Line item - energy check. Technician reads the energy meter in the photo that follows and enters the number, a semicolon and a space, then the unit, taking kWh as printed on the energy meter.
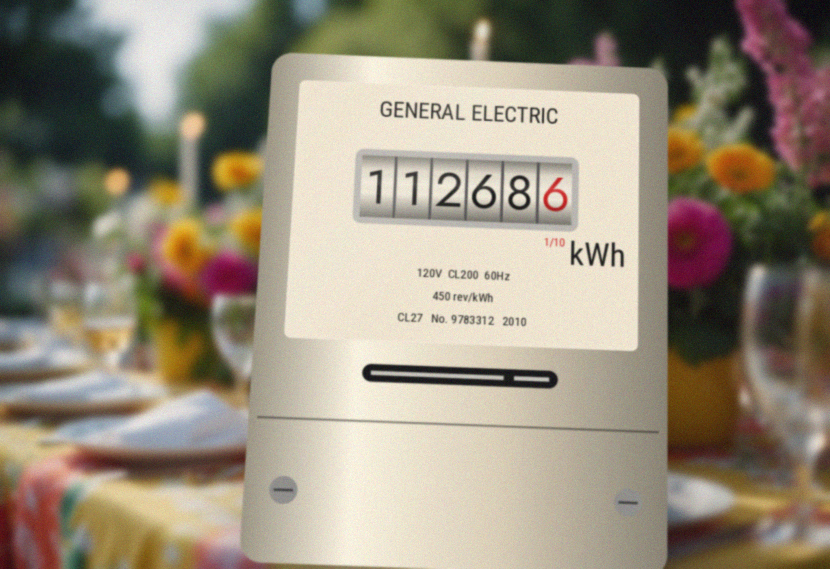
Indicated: 11268.6; kWh
